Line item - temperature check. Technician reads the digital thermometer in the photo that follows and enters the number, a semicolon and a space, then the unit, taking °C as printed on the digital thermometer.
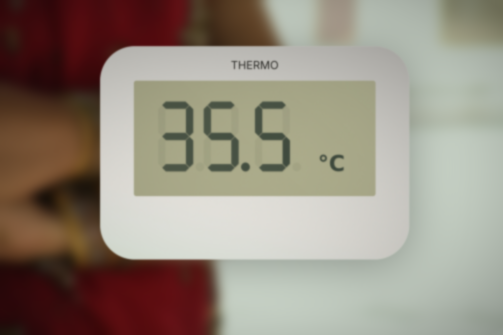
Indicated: 35.5; °C
